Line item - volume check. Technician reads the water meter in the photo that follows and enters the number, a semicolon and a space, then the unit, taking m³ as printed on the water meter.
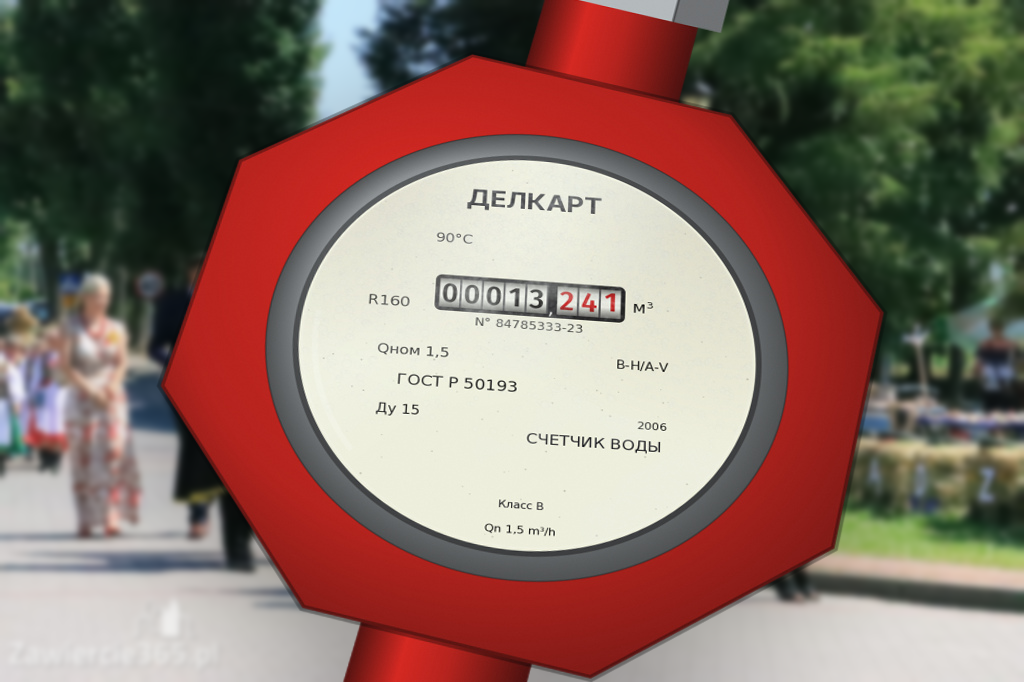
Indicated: 13.241; m³
